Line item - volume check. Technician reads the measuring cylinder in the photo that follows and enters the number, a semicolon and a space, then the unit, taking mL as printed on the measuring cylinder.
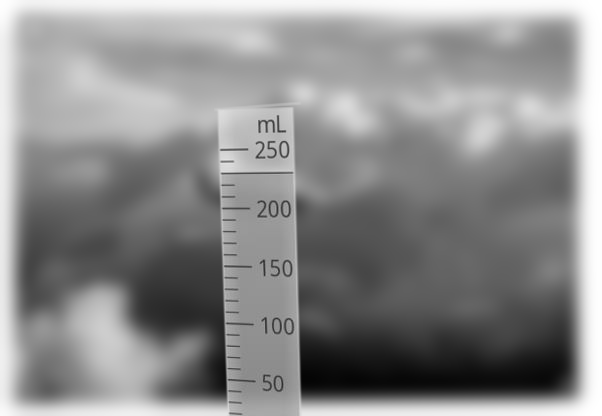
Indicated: 230; mL
